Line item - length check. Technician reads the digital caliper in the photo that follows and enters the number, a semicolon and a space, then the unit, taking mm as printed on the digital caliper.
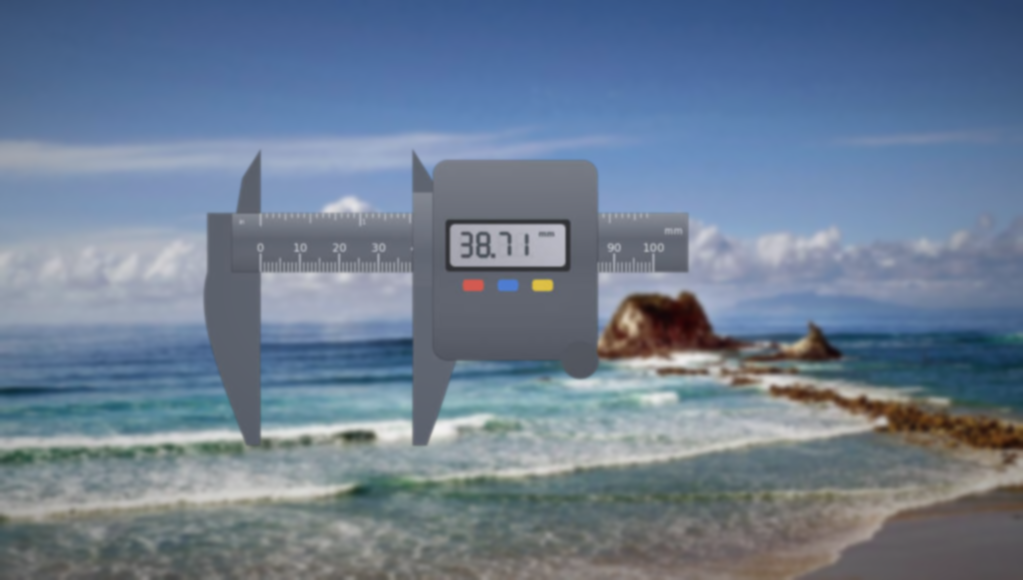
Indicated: 38.71; mm
